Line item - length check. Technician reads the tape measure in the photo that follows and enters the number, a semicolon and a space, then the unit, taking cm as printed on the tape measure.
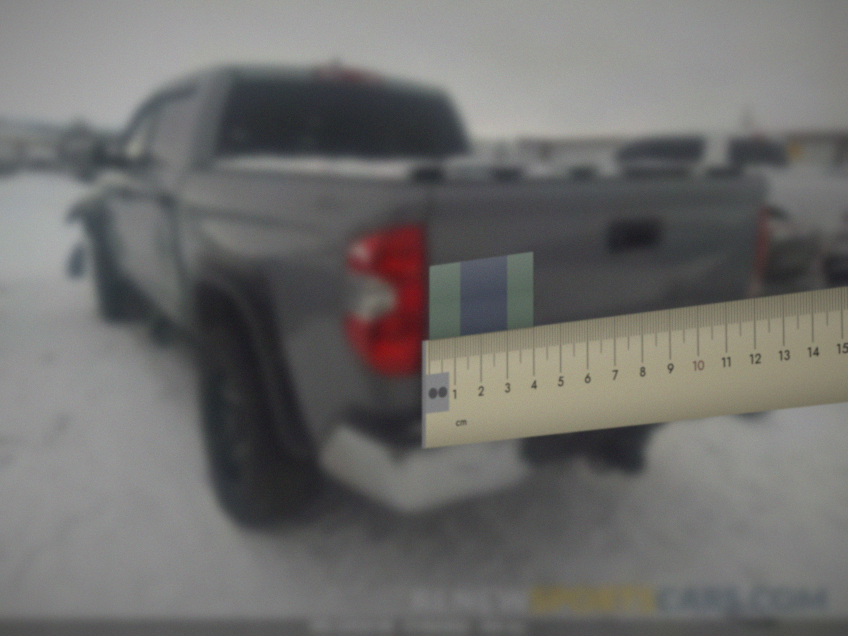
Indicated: 4; cm
